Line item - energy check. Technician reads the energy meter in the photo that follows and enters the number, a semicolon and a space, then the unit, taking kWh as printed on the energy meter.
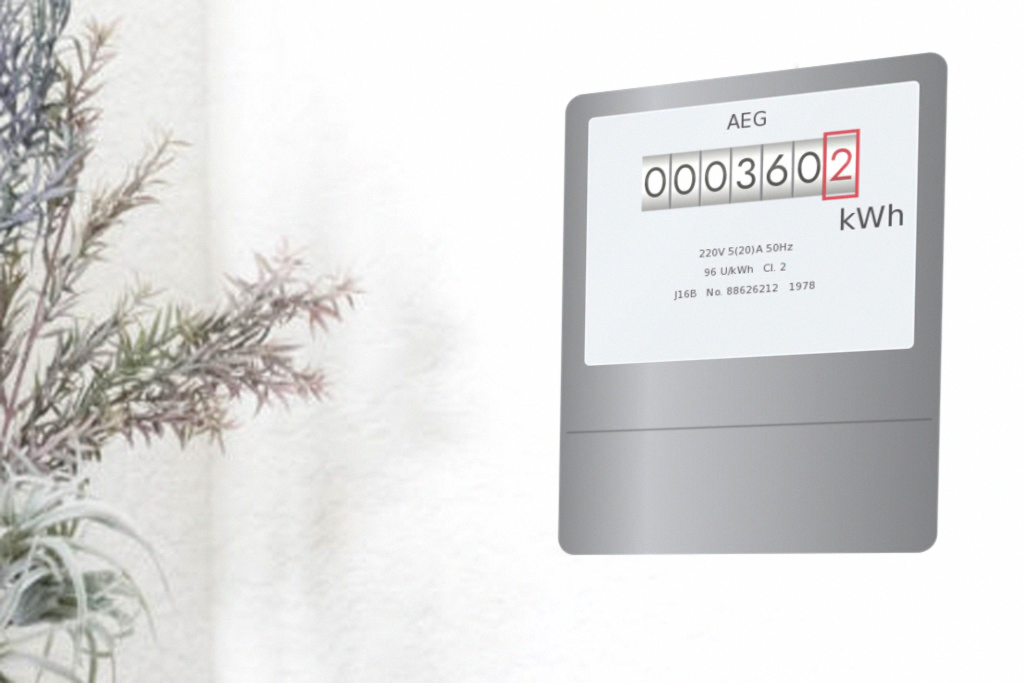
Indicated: 360.2; kWh
